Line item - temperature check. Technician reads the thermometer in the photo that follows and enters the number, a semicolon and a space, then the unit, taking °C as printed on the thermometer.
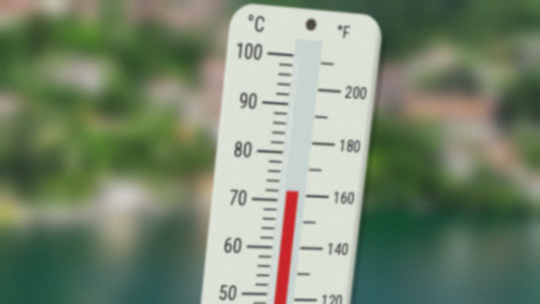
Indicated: 72; °C
